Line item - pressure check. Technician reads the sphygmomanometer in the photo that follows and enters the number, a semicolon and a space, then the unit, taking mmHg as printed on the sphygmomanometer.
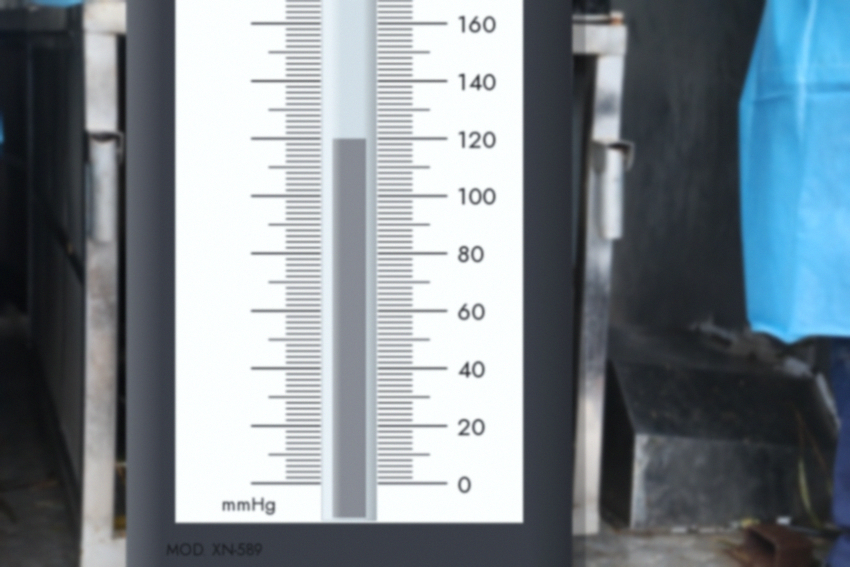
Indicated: 120; mmHg
